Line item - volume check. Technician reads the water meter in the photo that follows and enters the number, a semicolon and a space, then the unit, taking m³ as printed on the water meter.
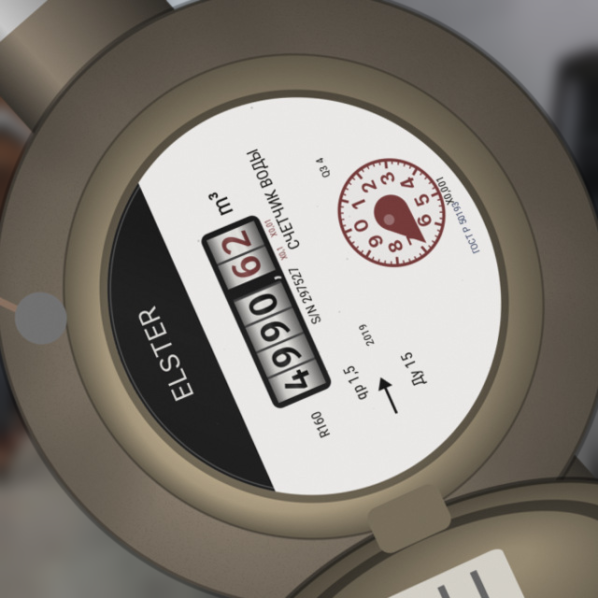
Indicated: 4990.626; m³
